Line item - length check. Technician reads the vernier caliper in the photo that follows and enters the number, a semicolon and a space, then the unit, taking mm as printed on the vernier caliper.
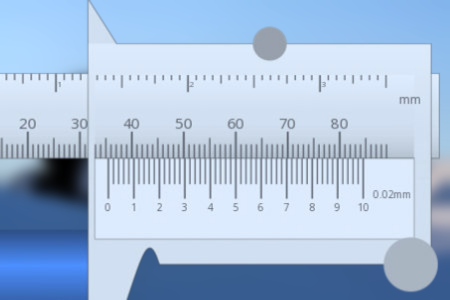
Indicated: 35.5; mm
